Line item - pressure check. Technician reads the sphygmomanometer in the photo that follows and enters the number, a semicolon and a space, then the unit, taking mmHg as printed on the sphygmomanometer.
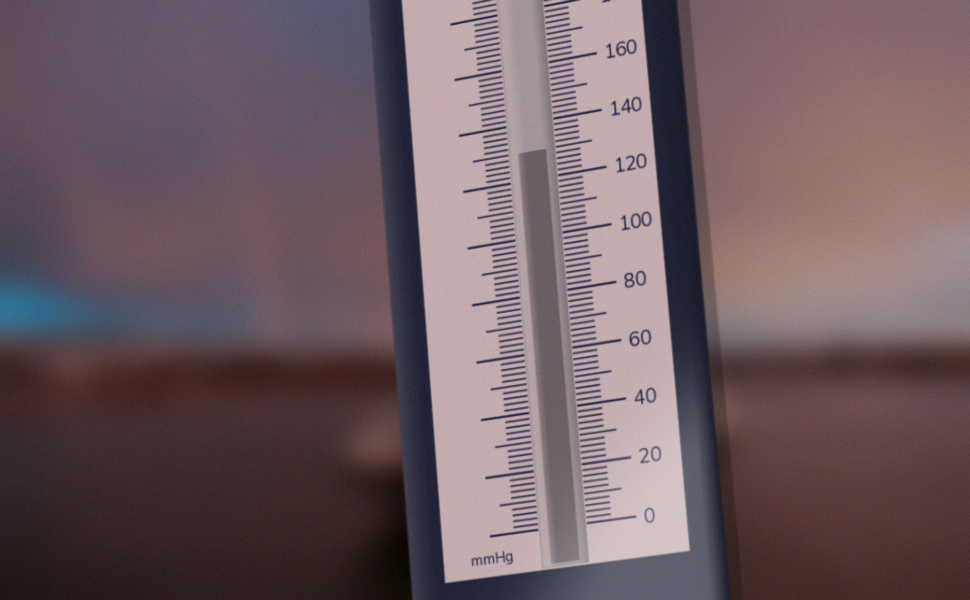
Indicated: 130; mmHg
